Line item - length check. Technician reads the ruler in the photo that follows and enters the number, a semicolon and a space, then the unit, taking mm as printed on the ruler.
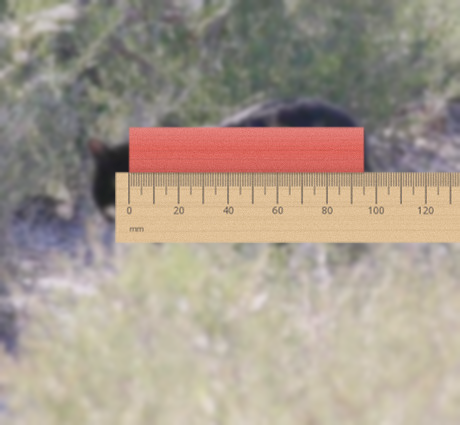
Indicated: 95; mm
